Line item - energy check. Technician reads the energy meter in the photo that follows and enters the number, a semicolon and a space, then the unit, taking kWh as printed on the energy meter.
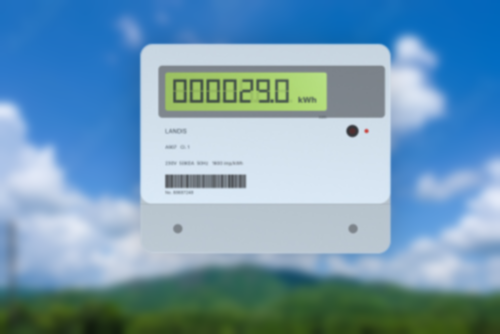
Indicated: 29.0; kWh
